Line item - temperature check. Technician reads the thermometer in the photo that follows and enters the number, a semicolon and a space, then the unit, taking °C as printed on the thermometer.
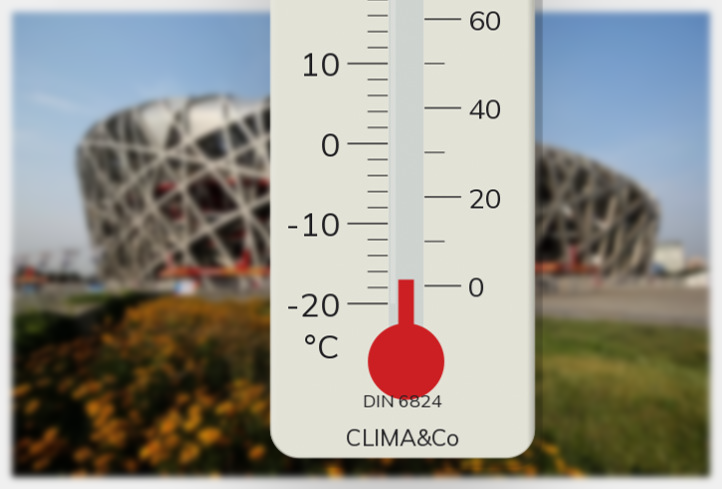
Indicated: -17; °C
